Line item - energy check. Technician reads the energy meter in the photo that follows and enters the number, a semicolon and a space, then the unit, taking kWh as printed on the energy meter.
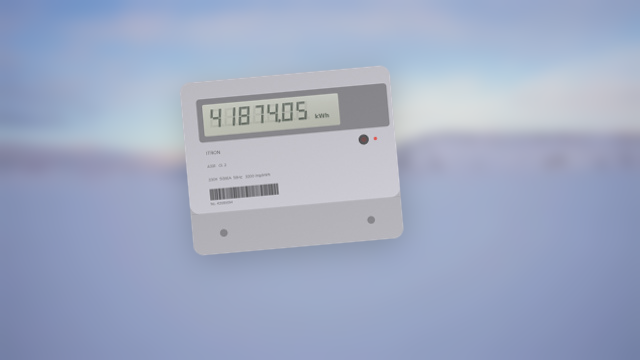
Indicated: 41874.05; kWh
